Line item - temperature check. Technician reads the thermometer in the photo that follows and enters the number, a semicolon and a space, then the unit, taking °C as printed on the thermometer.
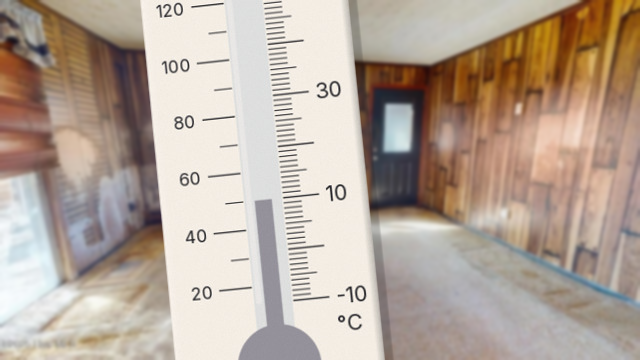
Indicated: 10; °C
